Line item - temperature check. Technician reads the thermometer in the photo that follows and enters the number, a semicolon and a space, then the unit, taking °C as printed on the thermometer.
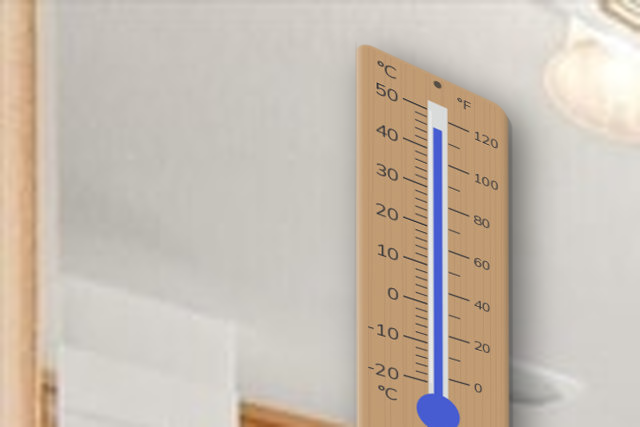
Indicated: 46; °C
